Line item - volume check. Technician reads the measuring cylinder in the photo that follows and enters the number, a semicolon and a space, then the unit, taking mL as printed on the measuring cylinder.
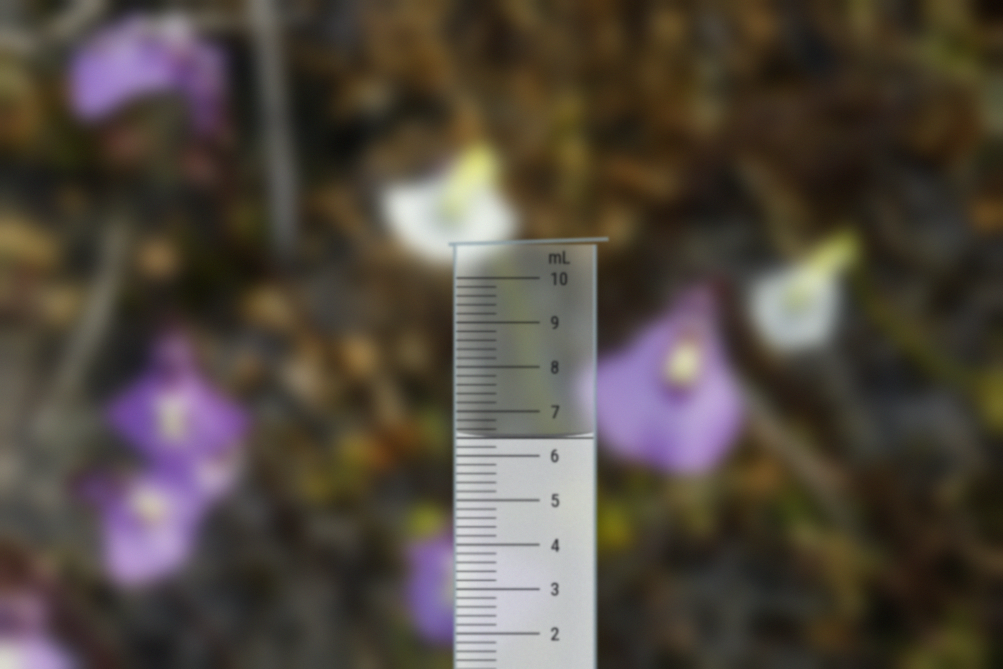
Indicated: 6.4; mL
